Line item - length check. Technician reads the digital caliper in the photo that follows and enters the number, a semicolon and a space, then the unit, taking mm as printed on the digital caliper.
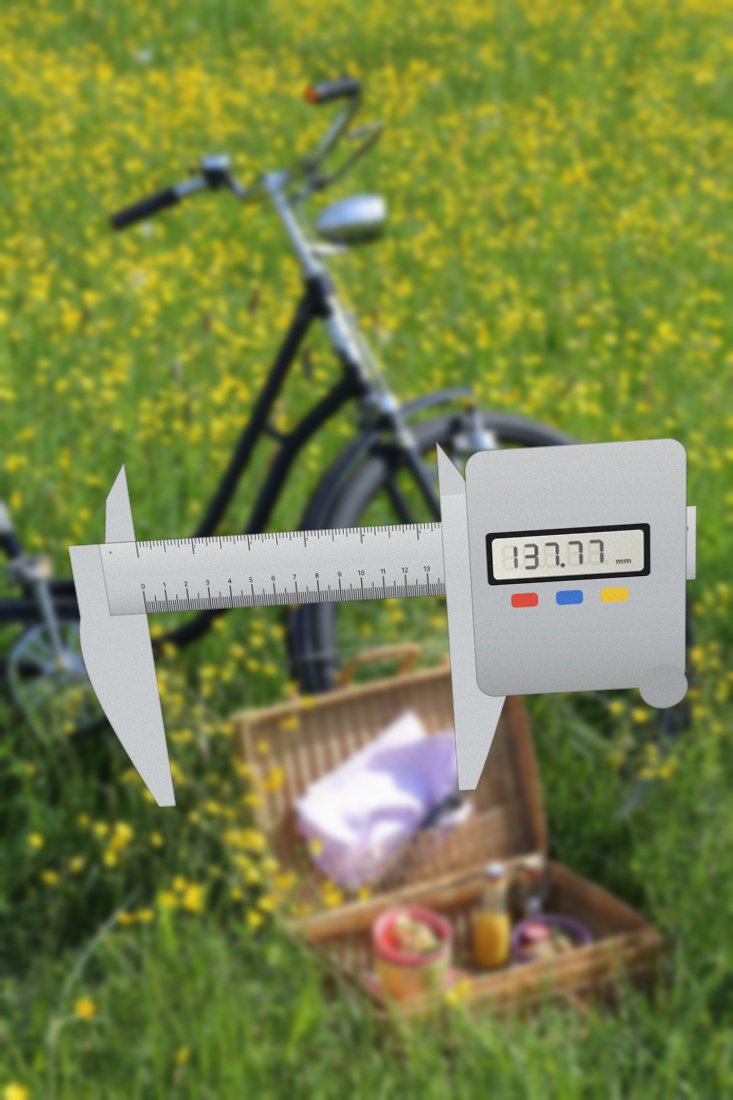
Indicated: 137.77; mm
